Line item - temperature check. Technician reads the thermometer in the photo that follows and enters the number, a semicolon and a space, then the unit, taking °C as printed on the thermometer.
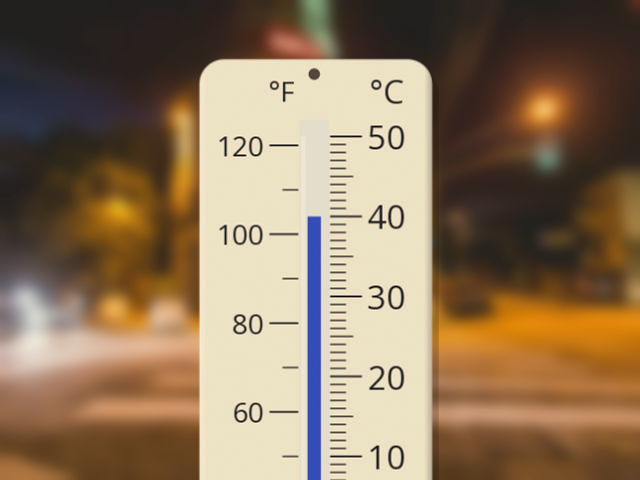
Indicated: 40; °C
